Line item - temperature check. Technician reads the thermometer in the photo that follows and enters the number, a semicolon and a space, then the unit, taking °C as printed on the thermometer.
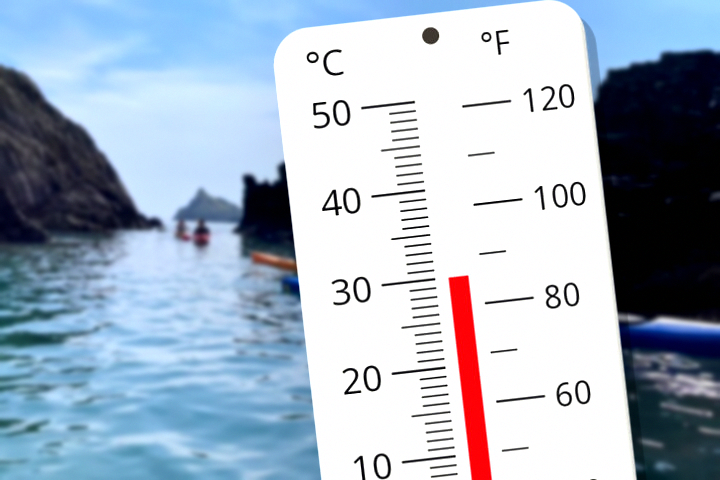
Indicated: 30; °C
